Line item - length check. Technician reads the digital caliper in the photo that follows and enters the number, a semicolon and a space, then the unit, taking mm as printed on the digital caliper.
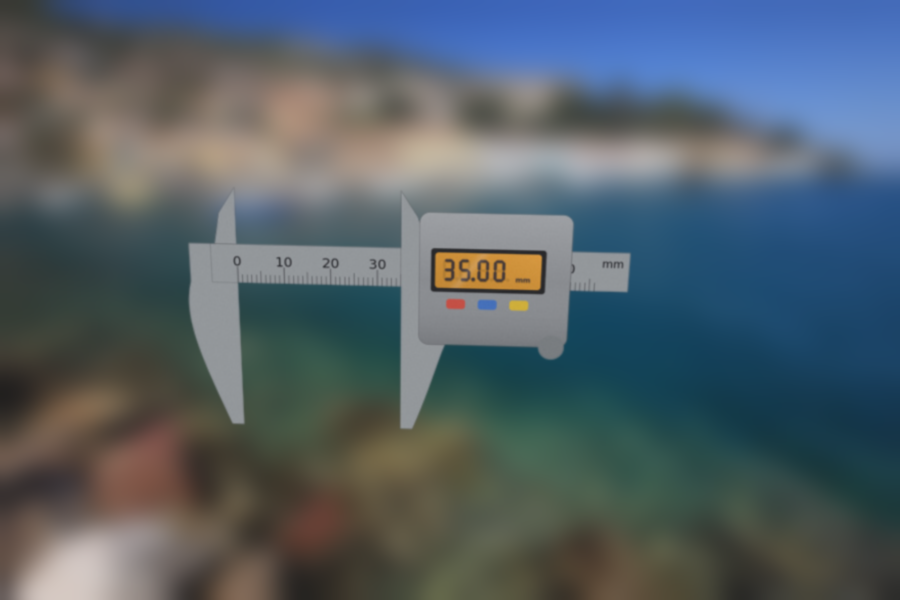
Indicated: 35.00; mm
